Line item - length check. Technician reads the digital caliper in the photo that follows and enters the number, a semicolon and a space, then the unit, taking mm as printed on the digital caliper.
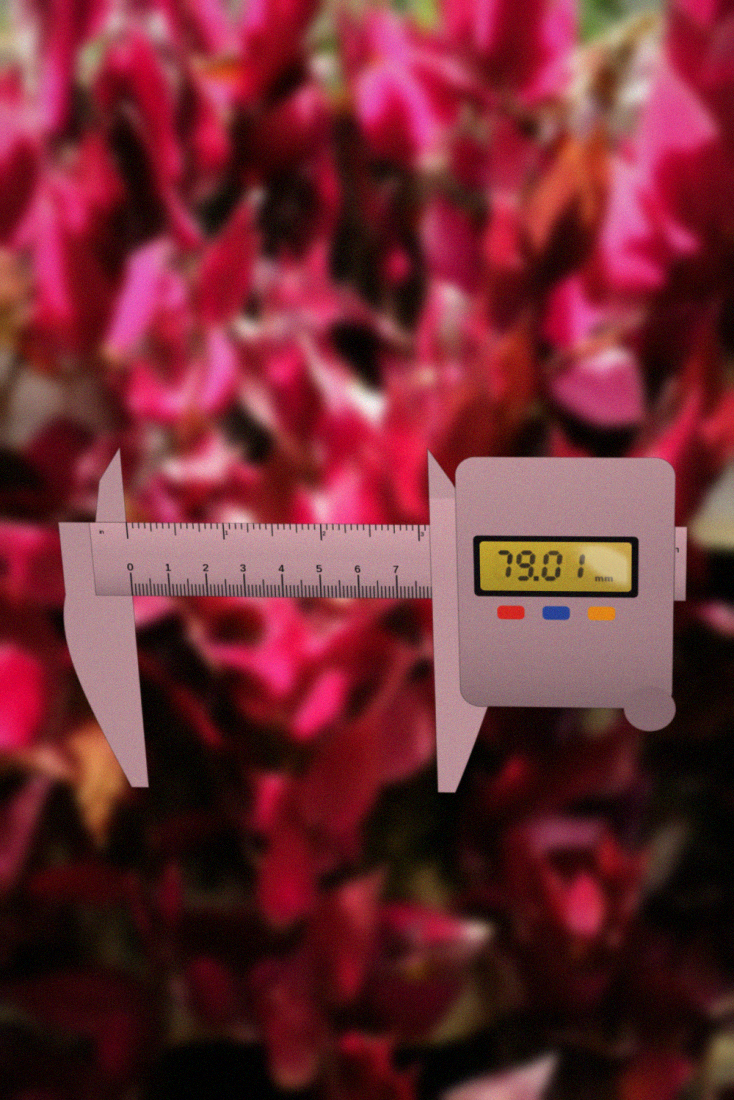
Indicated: 79.01; mm
